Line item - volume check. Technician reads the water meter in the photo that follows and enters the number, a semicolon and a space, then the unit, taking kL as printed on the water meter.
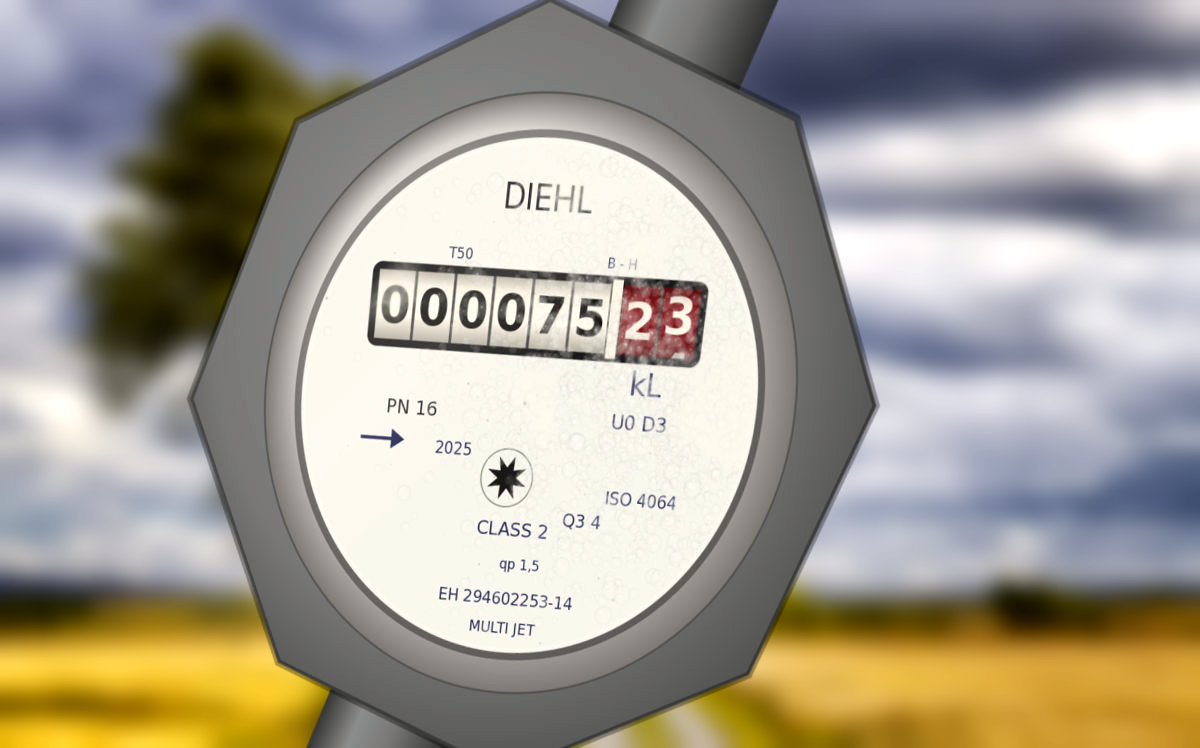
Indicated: 75.23; kL
